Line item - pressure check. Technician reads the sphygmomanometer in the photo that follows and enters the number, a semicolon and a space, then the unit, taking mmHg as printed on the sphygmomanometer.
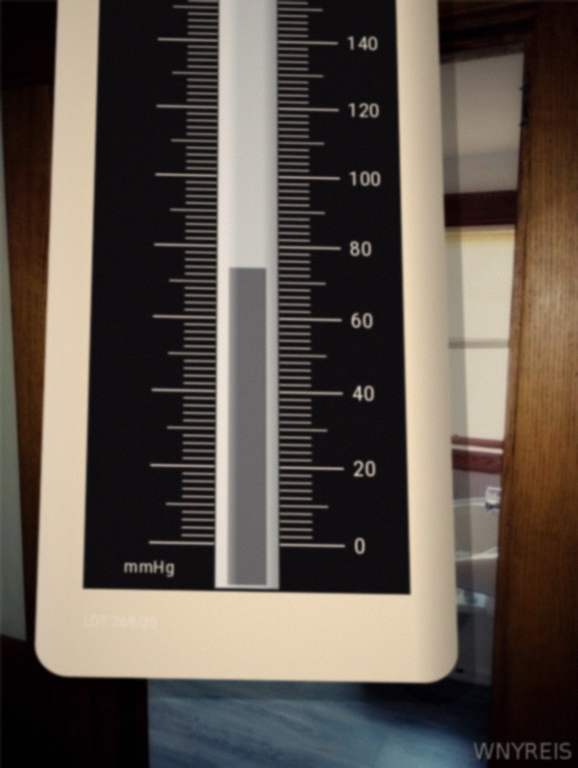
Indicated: 74; mmHg
